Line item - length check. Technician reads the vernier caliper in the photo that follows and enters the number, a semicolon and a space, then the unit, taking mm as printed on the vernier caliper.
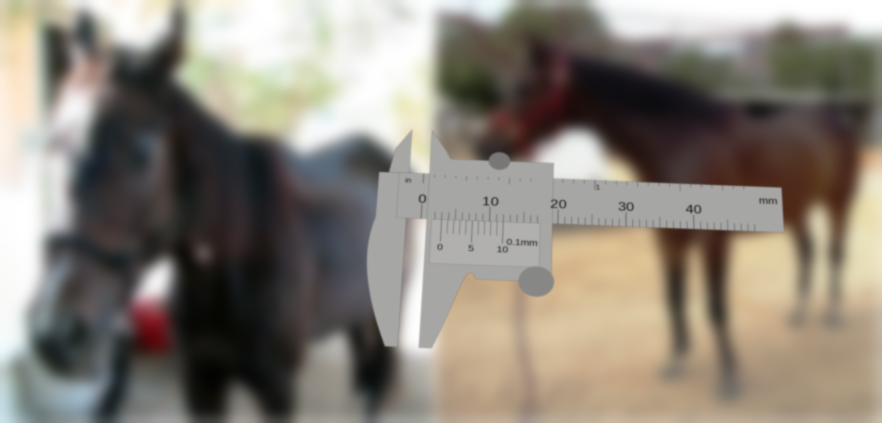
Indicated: 3.0; mm
